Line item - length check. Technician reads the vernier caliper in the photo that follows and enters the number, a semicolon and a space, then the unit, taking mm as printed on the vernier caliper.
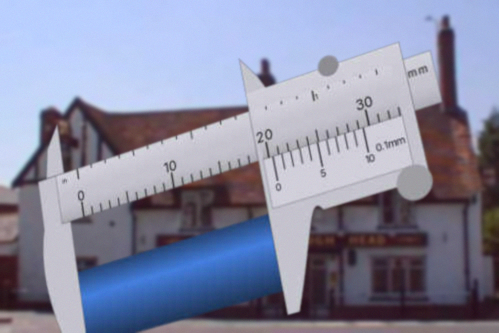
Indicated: 20.4; mm
